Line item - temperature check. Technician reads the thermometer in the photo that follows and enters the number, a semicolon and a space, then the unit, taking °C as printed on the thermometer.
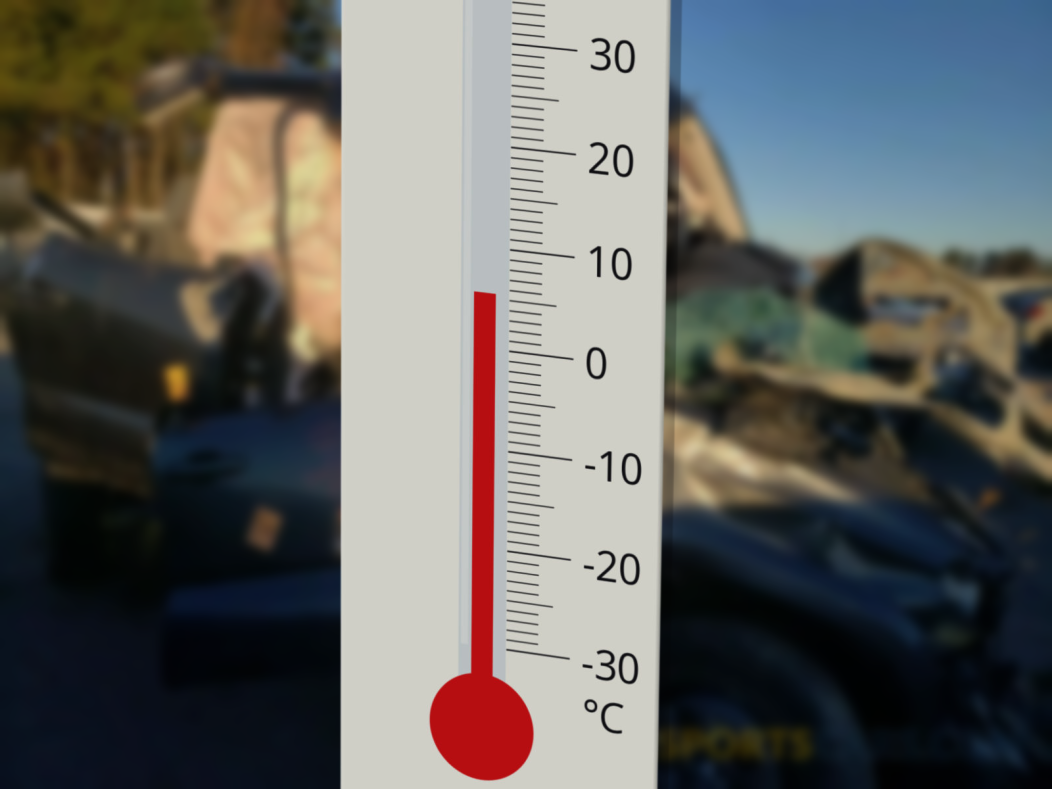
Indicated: 5.5; °C
